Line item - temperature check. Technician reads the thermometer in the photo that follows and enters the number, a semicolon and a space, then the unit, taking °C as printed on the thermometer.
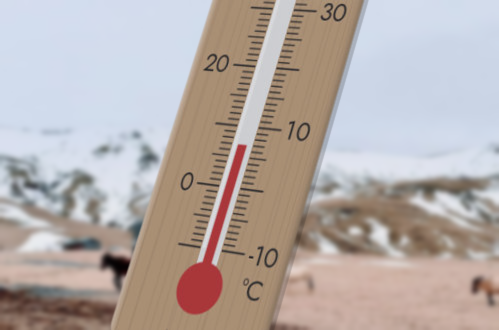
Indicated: 7; °C
